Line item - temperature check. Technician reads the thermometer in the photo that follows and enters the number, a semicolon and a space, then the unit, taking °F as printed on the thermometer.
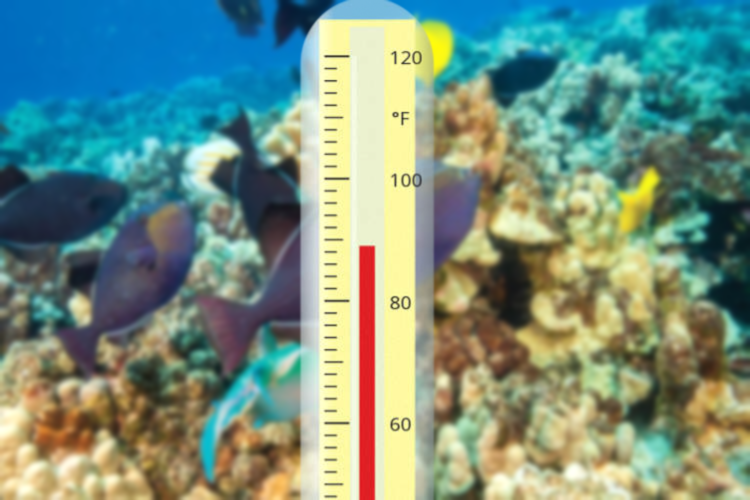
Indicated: 89; °F
